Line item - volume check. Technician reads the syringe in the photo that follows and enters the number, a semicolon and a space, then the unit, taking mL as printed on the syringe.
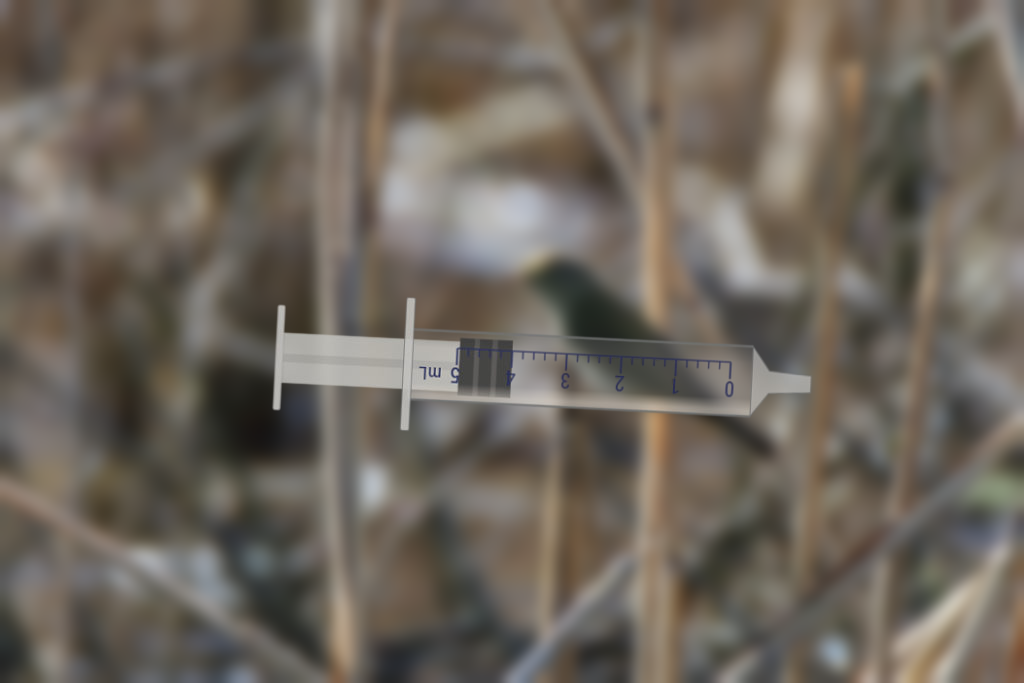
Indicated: 4; mL
